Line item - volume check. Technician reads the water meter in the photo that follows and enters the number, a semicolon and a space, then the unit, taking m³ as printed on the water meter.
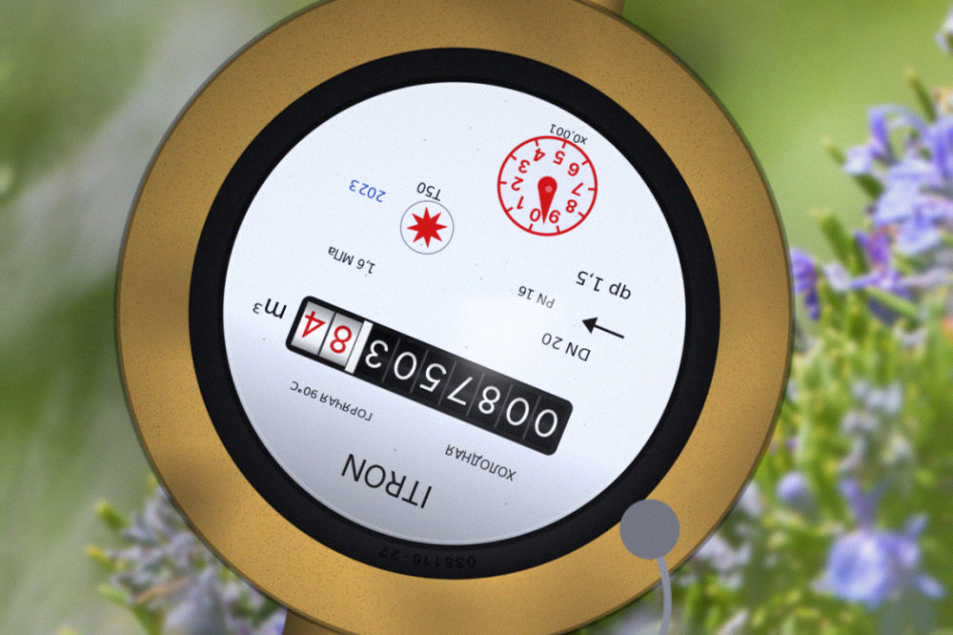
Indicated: 87503.839; m³
